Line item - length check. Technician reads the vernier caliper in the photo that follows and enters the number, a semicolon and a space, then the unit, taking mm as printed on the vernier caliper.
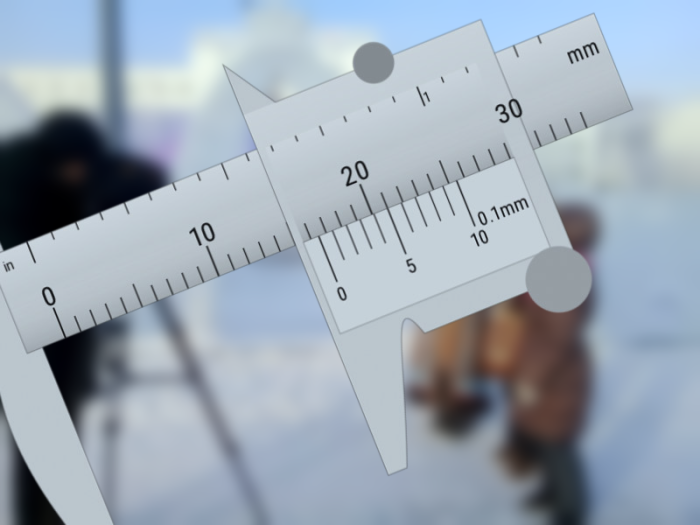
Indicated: 16.5; mm
